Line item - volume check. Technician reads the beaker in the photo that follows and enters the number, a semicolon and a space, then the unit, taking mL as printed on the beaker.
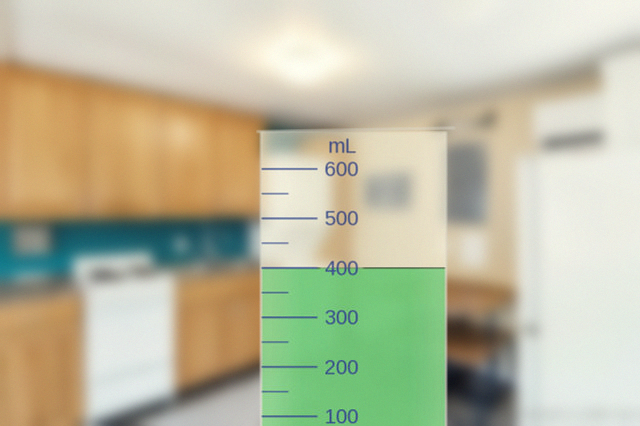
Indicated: 400; mL
